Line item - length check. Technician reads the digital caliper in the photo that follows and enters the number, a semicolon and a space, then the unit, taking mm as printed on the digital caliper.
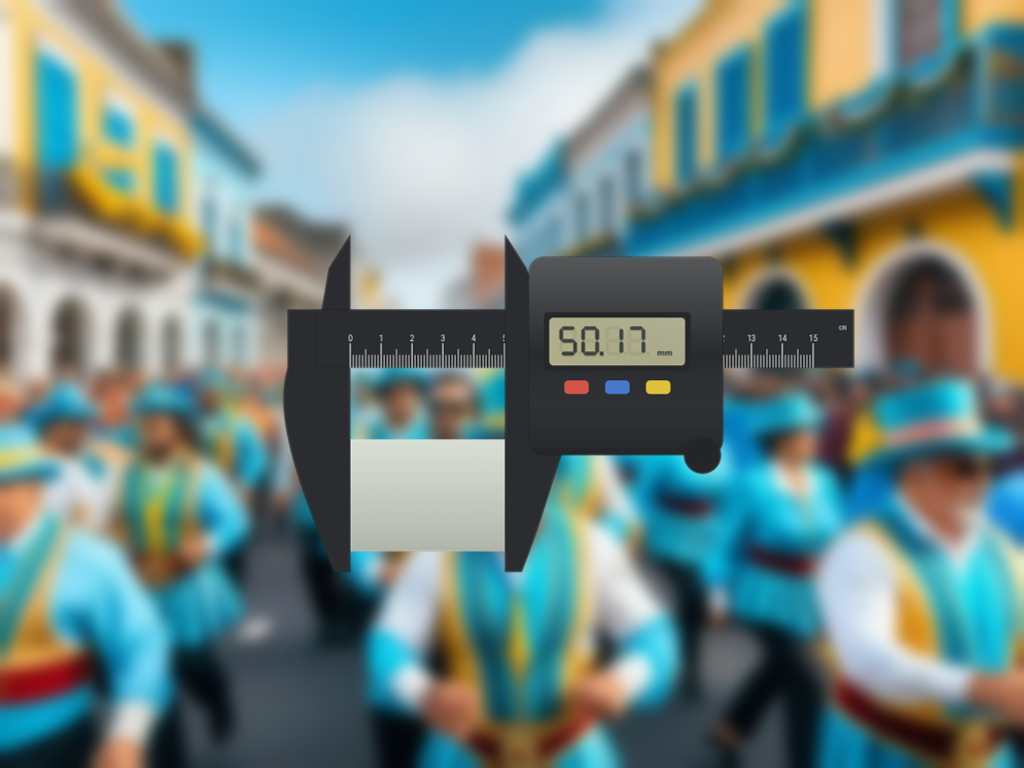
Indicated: 50.17; mm
